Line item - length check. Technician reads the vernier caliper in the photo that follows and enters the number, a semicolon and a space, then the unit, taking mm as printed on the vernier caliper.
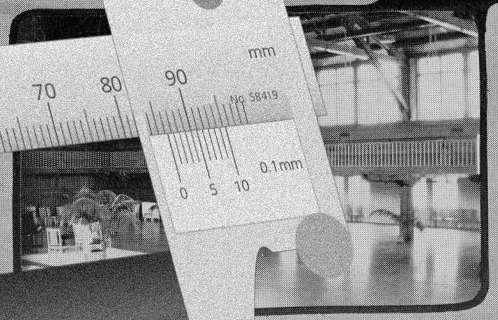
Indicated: 86.4; mm
